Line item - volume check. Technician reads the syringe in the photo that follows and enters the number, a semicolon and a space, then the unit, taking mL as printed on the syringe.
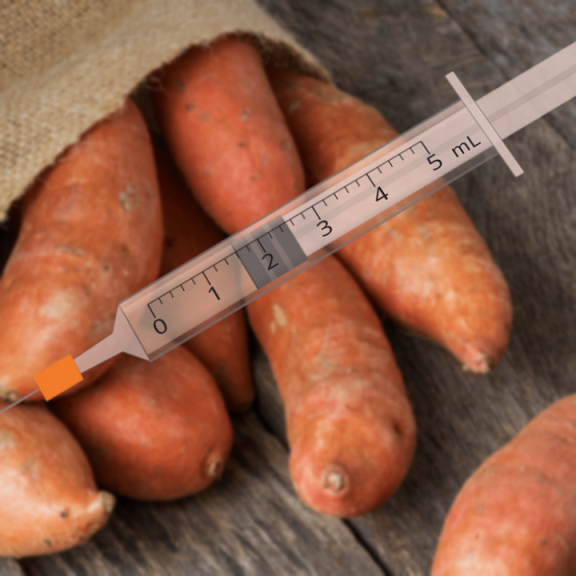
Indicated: 1.6; mL
